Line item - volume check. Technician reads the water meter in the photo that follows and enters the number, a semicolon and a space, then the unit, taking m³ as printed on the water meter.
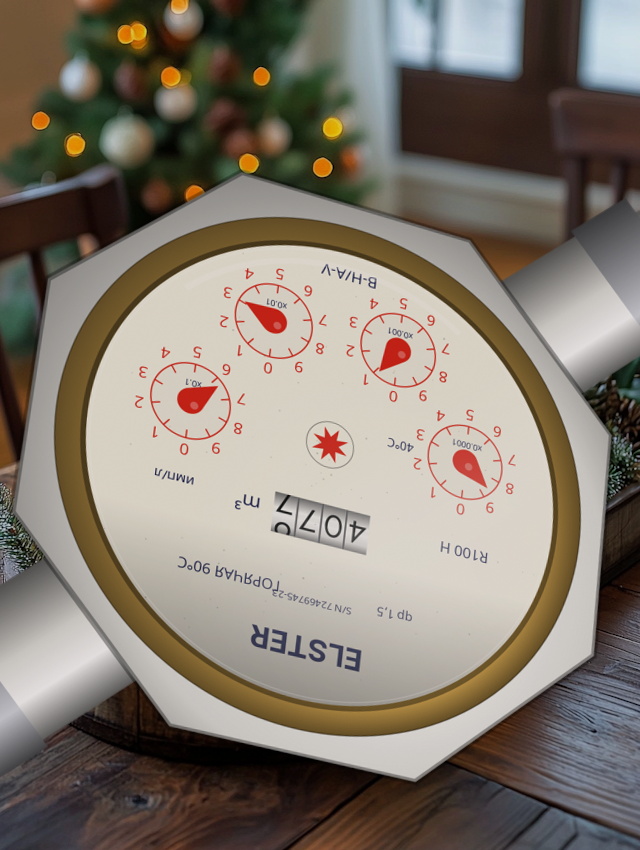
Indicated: 4076.6308; m³
